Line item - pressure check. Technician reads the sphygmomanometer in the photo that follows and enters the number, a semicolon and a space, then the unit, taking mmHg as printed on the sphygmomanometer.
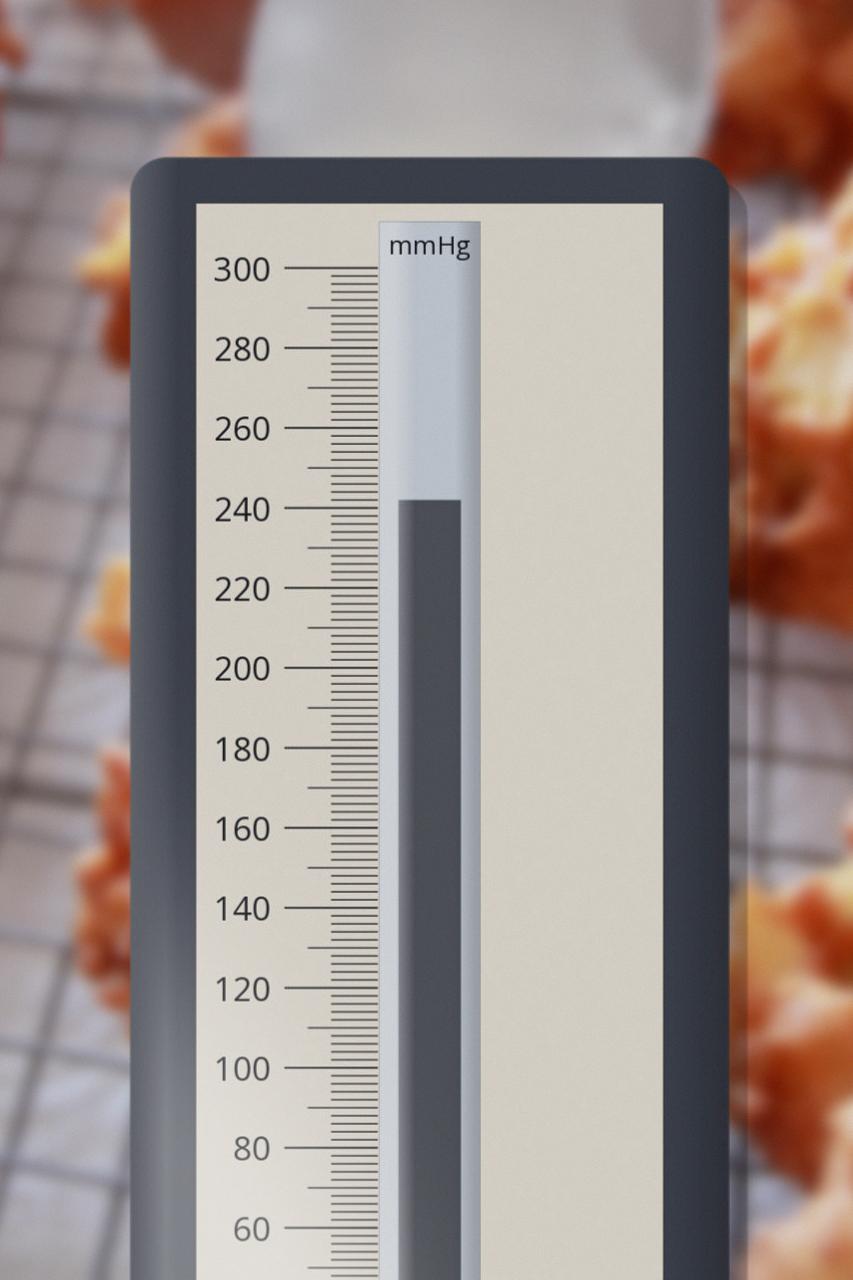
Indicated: 242; mmHg
